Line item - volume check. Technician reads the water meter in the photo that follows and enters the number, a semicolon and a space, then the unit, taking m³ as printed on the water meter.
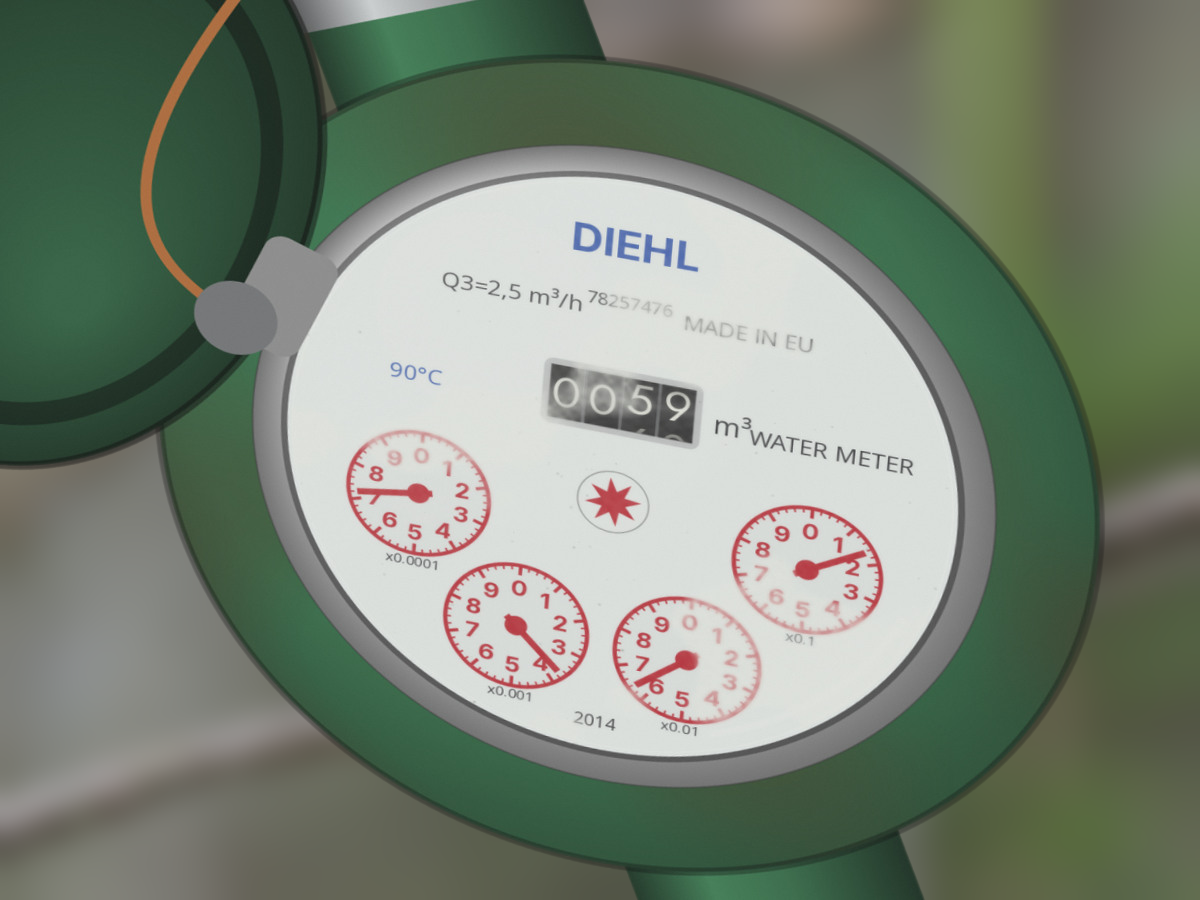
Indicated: 59.1637; m³
